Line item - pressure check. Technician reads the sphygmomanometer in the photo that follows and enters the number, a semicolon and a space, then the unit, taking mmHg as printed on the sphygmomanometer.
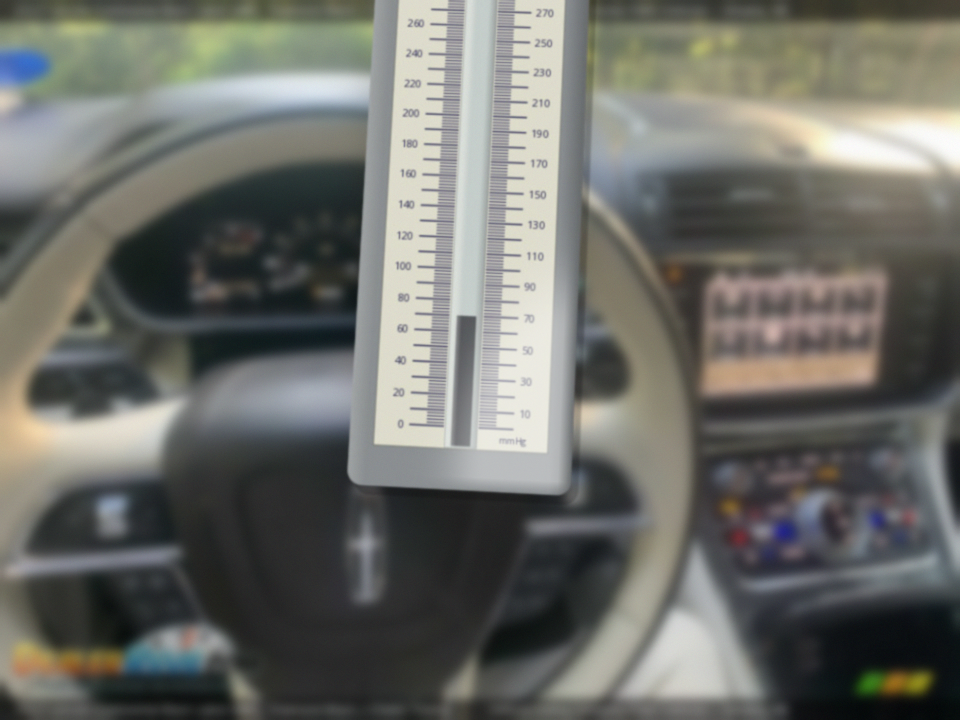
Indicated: 70; mmHg
